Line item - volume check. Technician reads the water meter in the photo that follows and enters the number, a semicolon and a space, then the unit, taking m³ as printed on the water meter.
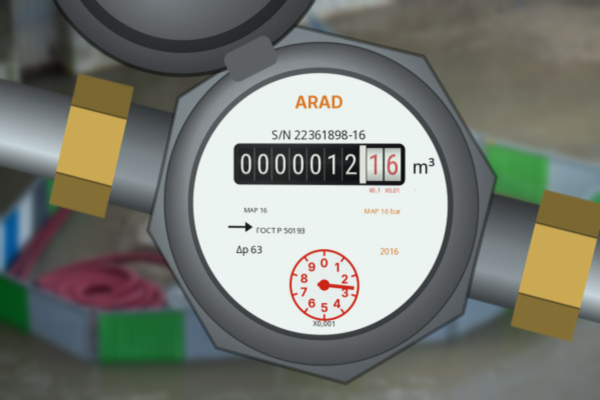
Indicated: 12.162; m³
